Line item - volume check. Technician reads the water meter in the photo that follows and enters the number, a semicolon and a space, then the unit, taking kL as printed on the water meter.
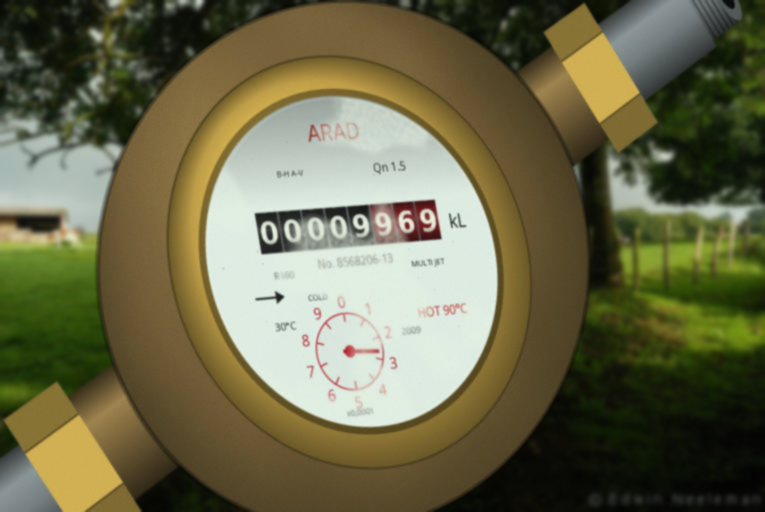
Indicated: 9.9692; kL
